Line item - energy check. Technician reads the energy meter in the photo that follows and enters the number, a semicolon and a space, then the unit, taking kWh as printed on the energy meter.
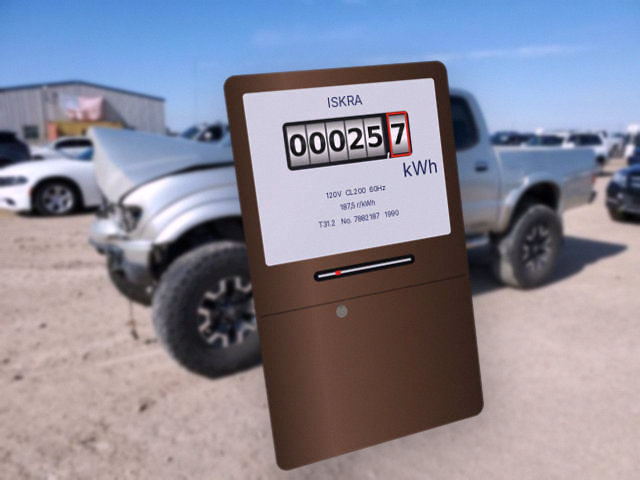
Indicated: 25.7; kWh
